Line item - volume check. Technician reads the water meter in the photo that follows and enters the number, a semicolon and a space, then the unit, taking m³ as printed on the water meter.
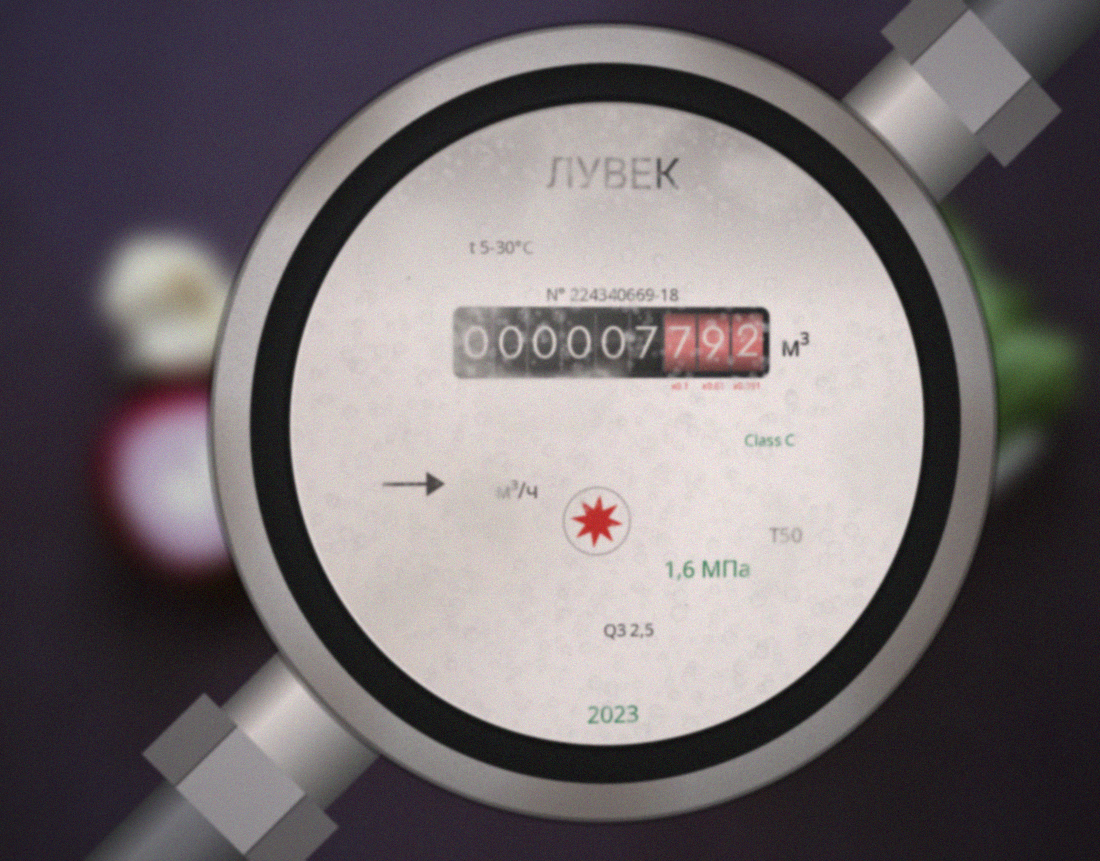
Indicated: 7.792; m³
